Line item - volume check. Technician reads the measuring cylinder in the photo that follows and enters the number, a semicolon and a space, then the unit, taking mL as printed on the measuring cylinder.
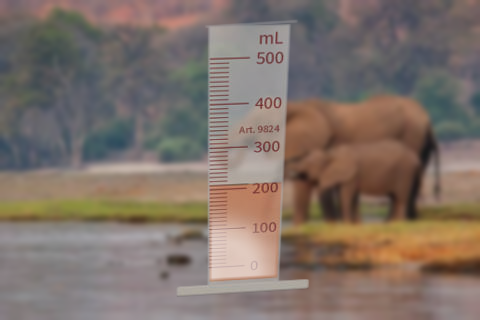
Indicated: 210; mL
